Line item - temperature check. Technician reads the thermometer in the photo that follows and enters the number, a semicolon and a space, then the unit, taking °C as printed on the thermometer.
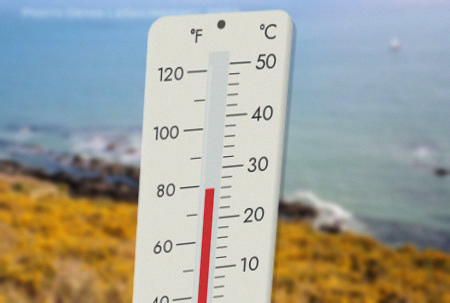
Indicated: 26; °C
